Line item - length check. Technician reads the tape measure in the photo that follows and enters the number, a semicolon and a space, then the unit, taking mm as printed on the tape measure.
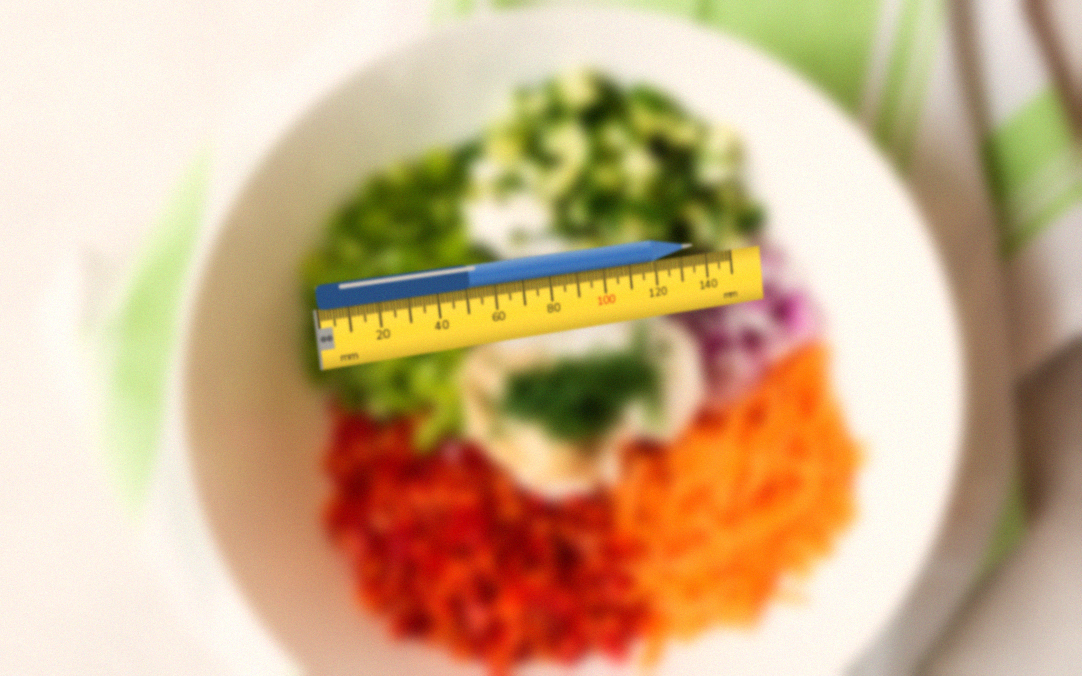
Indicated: 135; mm
